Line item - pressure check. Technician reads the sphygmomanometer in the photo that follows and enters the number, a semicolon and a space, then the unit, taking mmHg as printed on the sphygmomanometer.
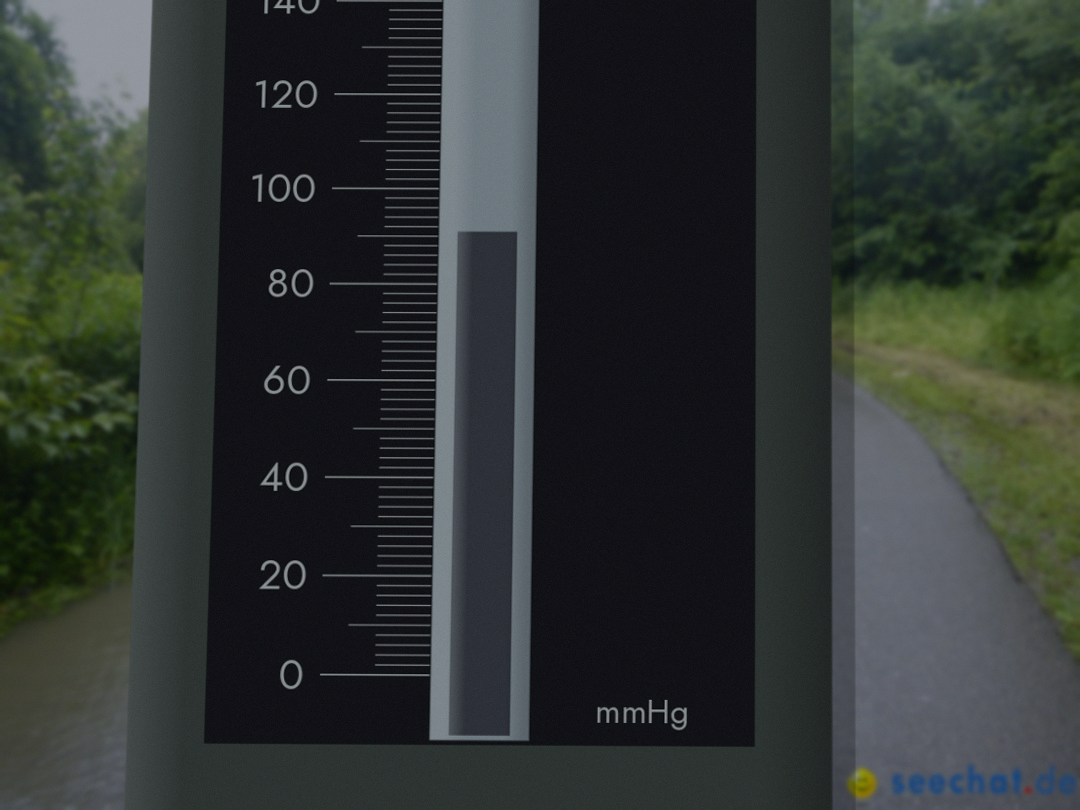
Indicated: 91; mmHg
